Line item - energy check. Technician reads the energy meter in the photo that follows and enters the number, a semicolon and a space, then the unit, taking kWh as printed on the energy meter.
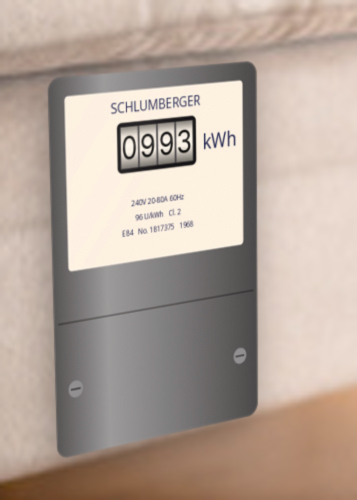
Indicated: 993; kWh
